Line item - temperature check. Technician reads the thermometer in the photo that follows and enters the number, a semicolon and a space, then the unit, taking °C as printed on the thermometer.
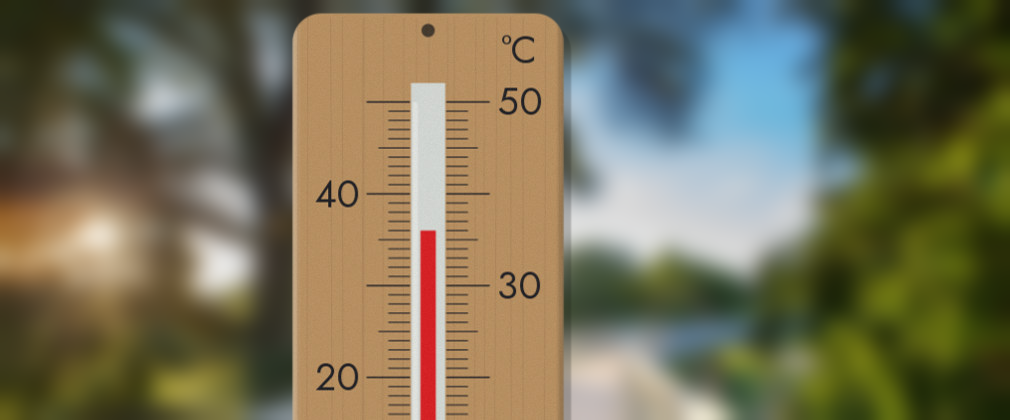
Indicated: 36; °C
